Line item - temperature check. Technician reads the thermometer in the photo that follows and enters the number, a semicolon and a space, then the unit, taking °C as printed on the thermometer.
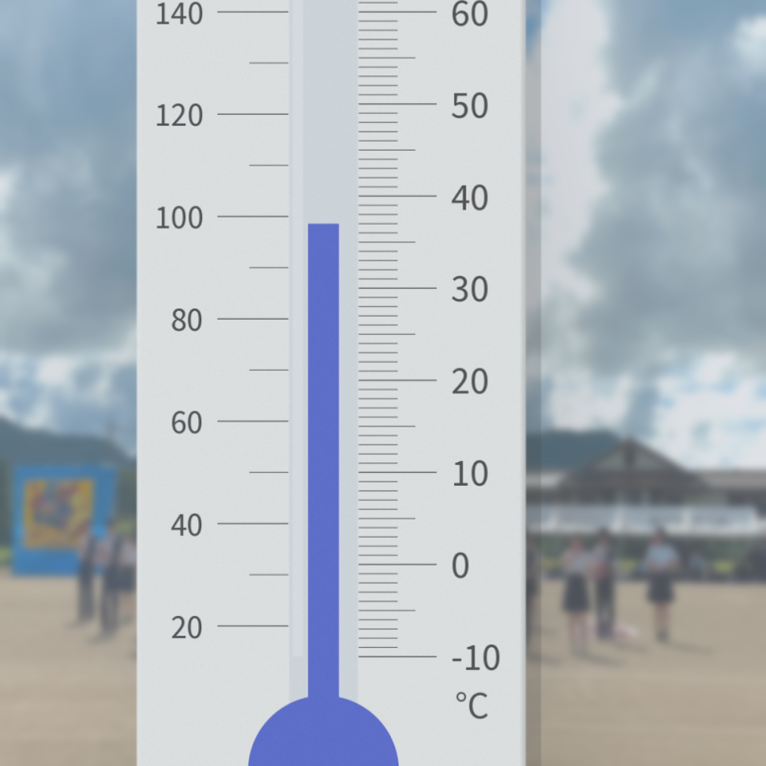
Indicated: 37; °C
